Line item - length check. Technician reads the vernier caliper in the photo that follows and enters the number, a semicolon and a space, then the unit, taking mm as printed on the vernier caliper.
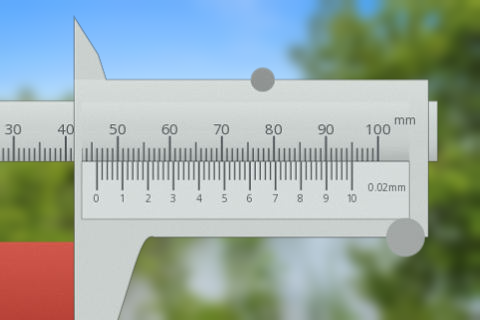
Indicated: 46.0; mm
